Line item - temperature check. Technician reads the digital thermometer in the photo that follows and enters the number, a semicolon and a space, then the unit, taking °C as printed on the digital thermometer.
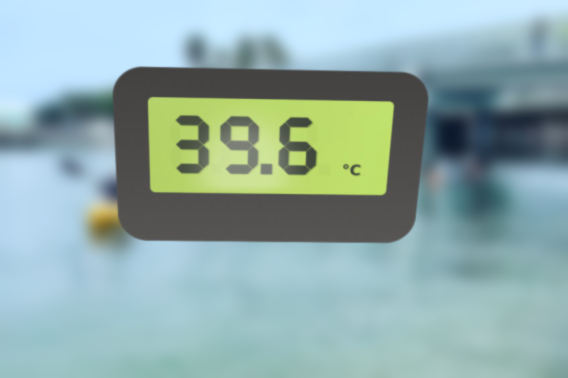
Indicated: 39.6; °C
